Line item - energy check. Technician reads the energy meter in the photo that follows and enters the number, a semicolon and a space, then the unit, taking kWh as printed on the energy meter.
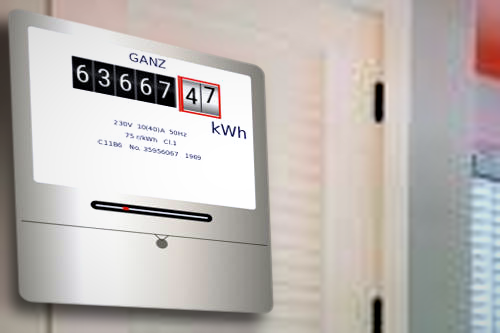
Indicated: 63667.47; kWh
